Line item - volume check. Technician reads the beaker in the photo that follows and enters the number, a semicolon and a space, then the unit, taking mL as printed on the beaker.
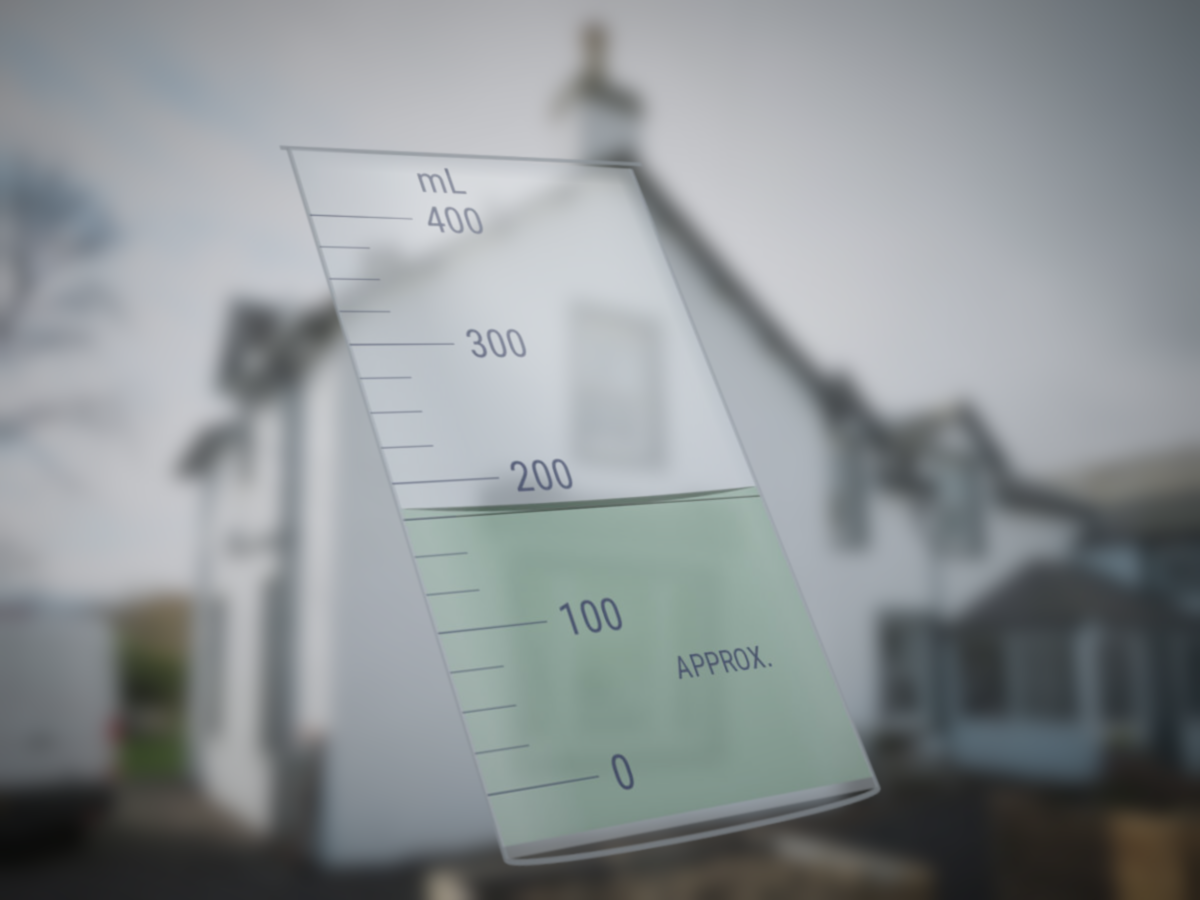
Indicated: 175; mL
